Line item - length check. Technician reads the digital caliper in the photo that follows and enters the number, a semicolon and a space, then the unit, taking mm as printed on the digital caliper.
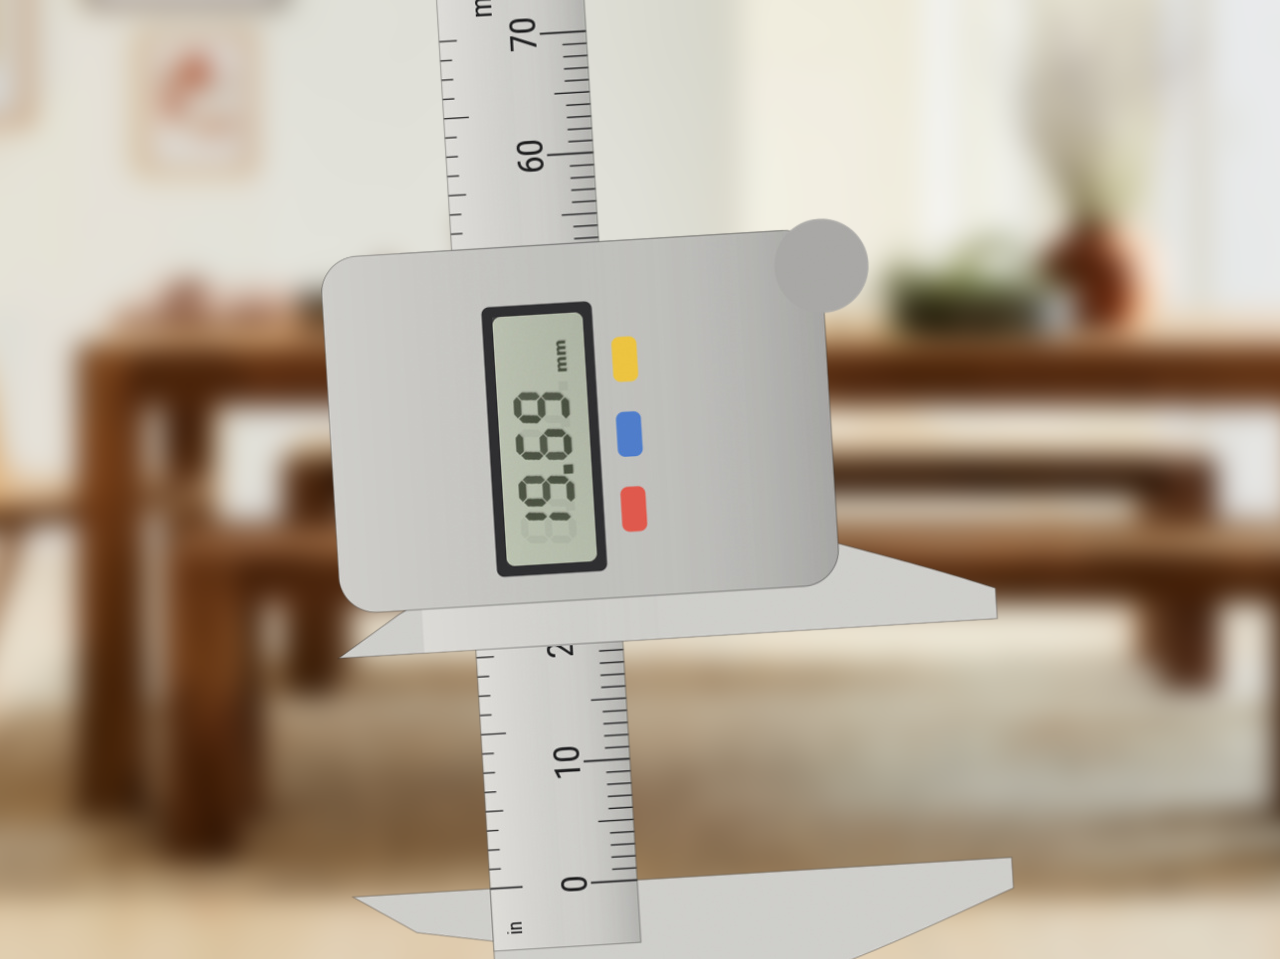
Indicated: 19.69; mm
